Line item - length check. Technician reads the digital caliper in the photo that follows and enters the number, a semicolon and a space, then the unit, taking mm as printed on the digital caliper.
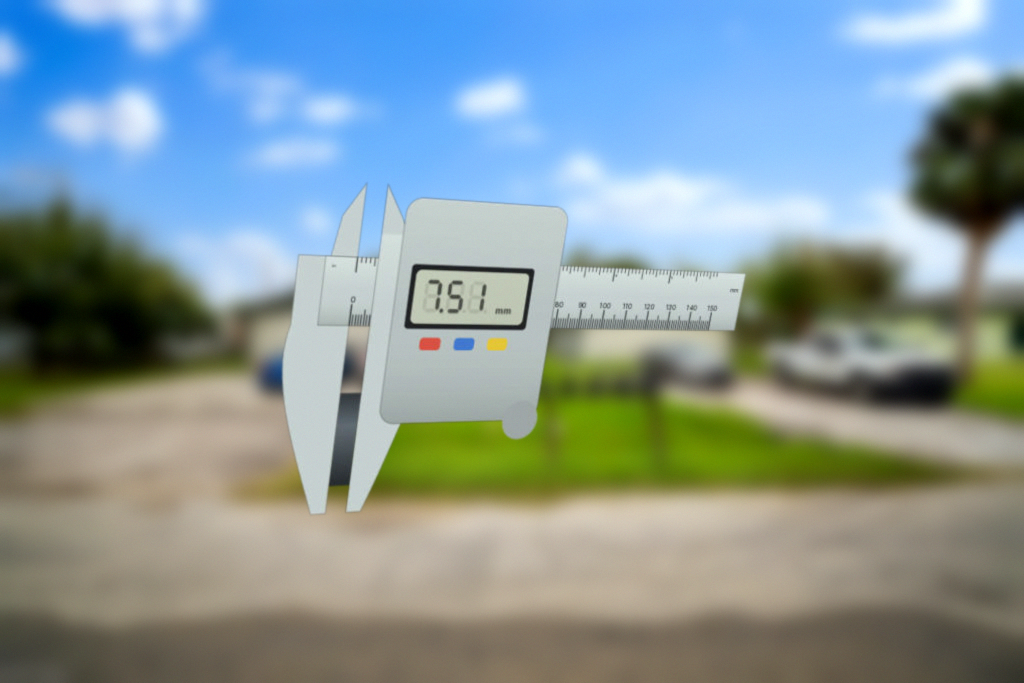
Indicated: 7.51; mm
